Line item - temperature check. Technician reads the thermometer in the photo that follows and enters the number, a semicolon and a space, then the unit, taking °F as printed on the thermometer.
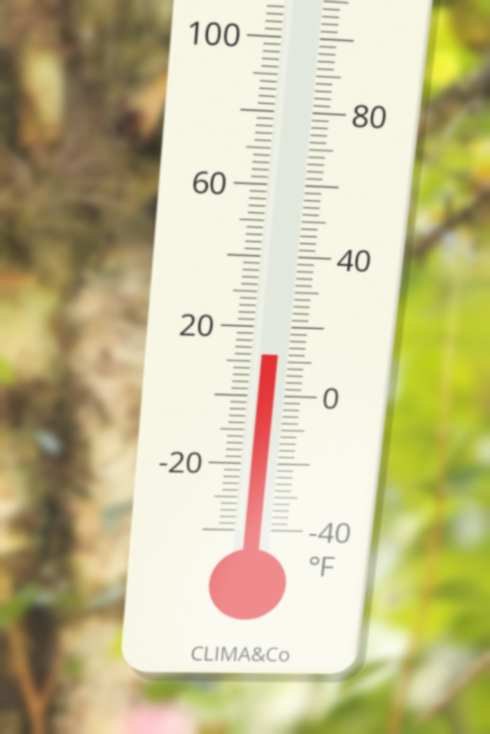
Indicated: 12; °F
